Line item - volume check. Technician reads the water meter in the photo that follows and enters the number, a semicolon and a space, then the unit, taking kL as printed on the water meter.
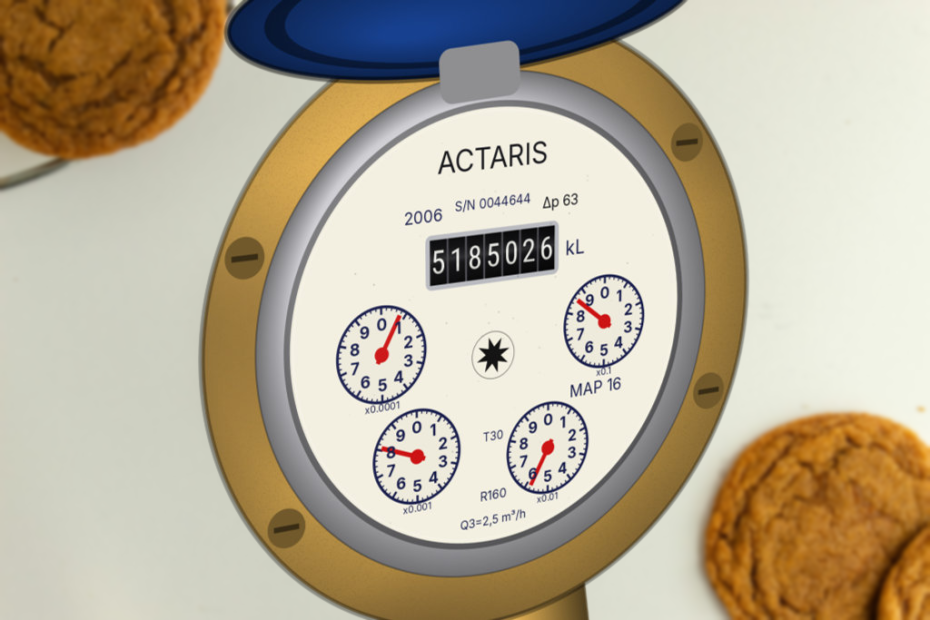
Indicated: 5185026.8580; kL
